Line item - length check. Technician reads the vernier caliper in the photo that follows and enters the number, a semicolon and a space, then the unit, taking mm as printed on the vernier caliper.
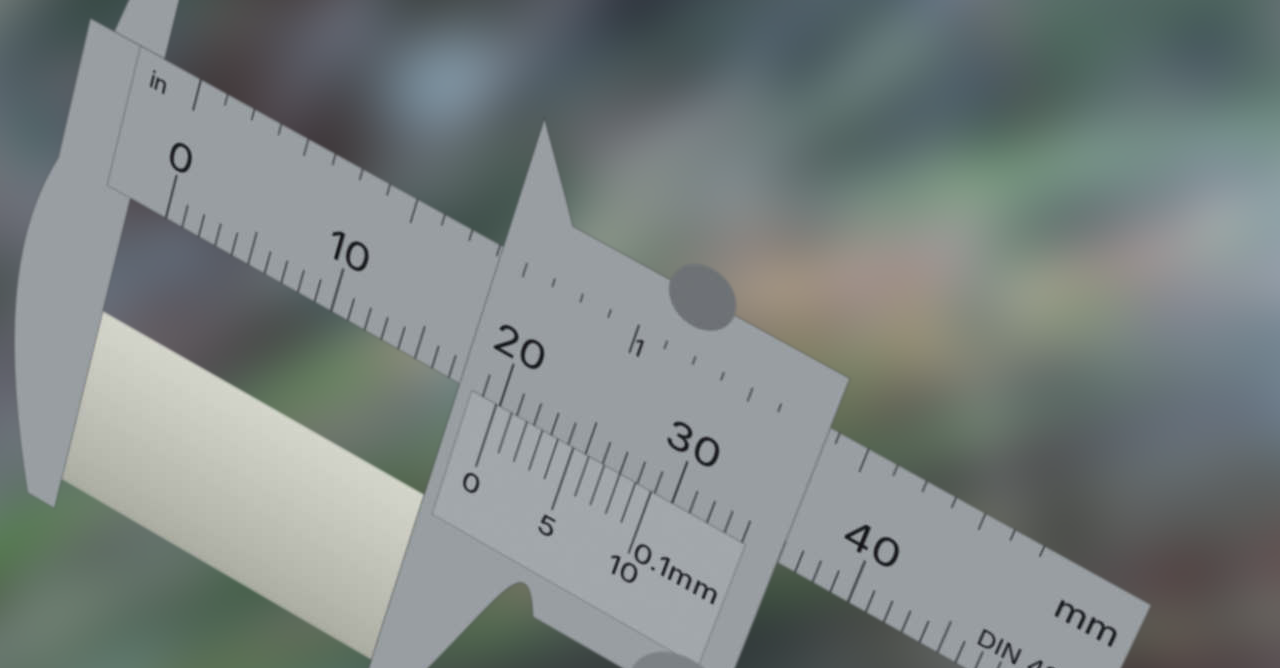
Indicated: 19.8; mm
